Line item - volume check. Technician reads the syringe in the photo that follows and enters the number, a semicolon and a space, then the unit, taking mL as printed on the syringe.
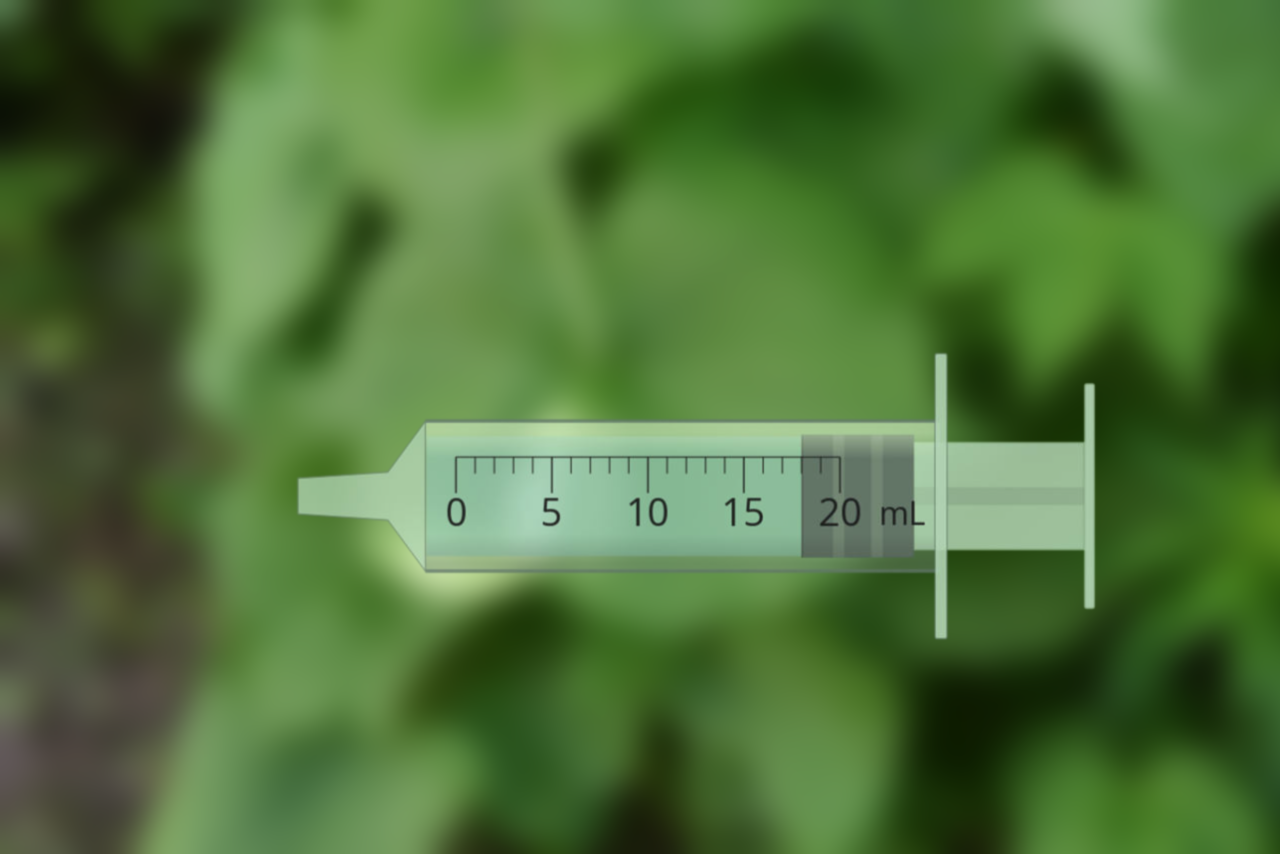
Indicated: 18; mL
